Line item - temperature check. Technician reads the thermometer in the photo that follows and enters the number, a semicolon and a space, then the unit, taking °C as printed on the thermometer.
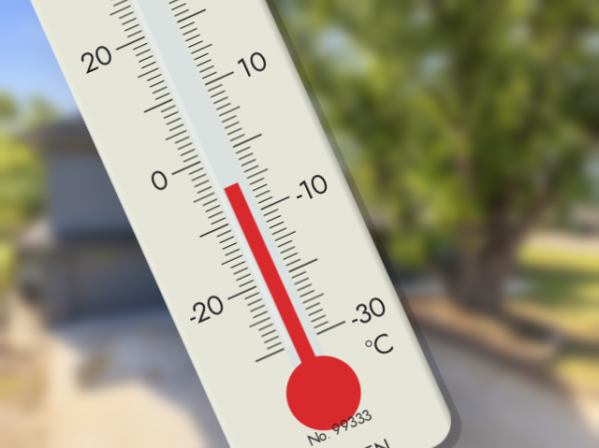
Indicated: -5; °C
